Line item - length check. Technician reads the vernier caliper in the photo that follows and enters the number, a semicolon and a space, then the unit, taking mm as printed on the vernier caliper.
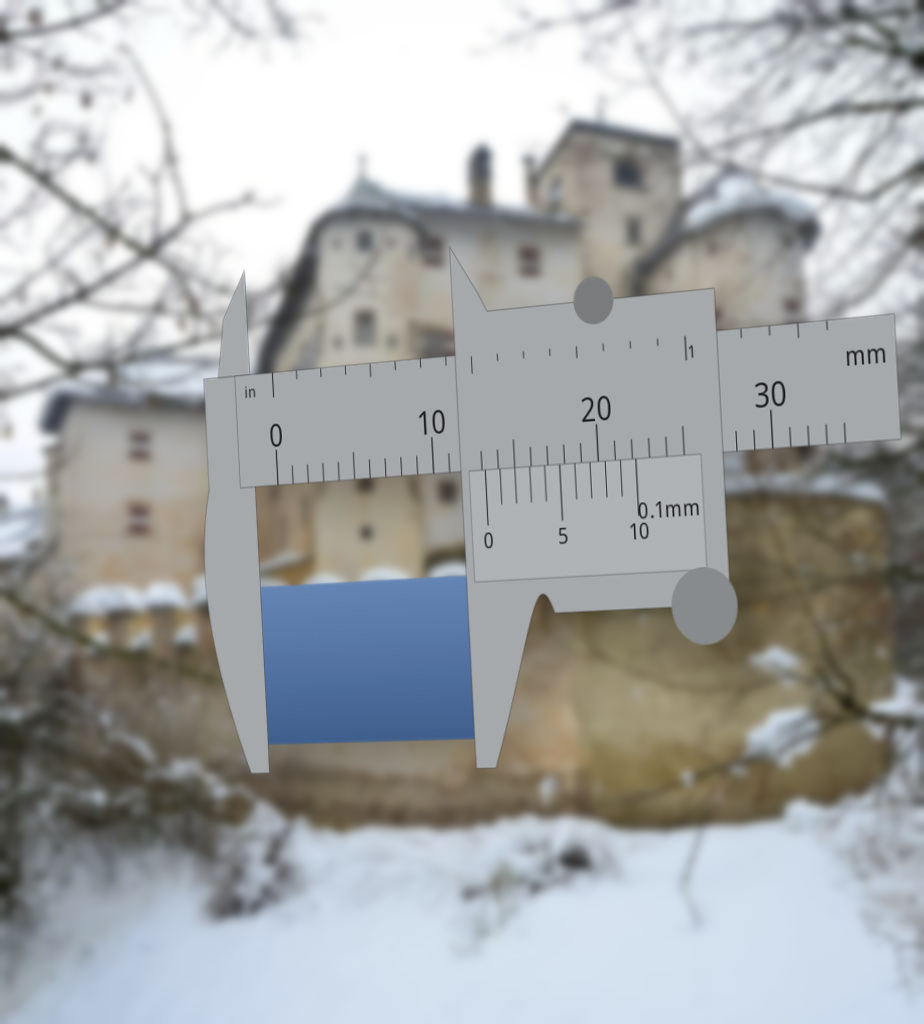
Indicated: 13.2; mm
